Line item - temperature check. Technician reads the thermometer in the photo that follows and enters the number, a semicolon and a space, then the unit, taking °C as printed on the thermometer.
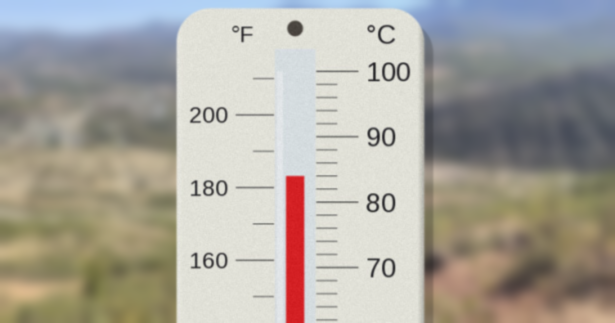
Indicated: 84; °C
